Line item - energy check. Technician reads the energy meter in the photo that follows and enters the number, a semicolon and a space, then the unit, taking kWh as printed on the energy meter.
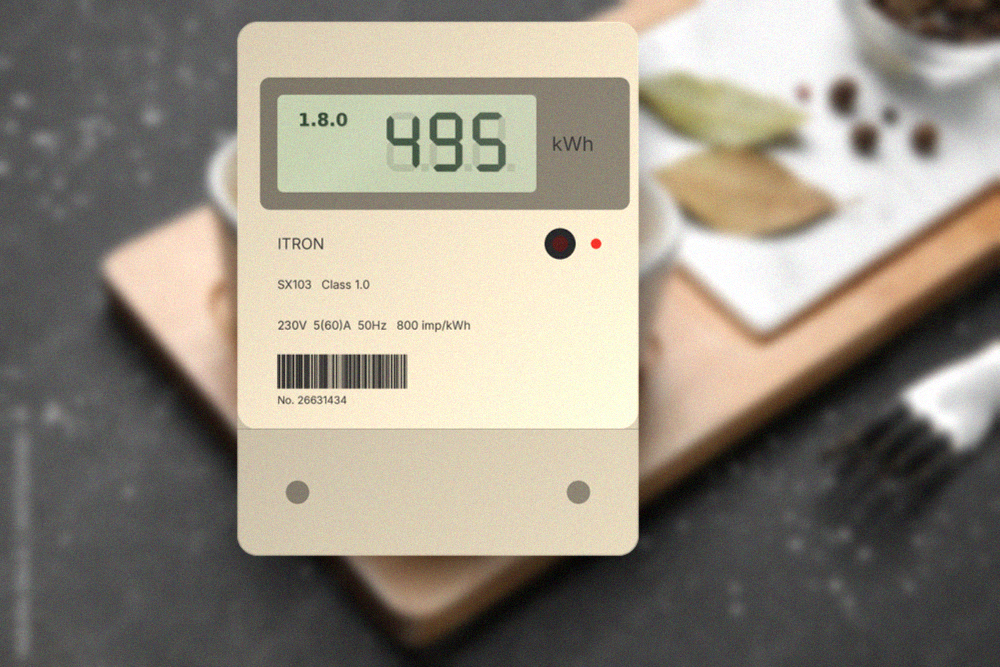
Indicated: 495; kWh
